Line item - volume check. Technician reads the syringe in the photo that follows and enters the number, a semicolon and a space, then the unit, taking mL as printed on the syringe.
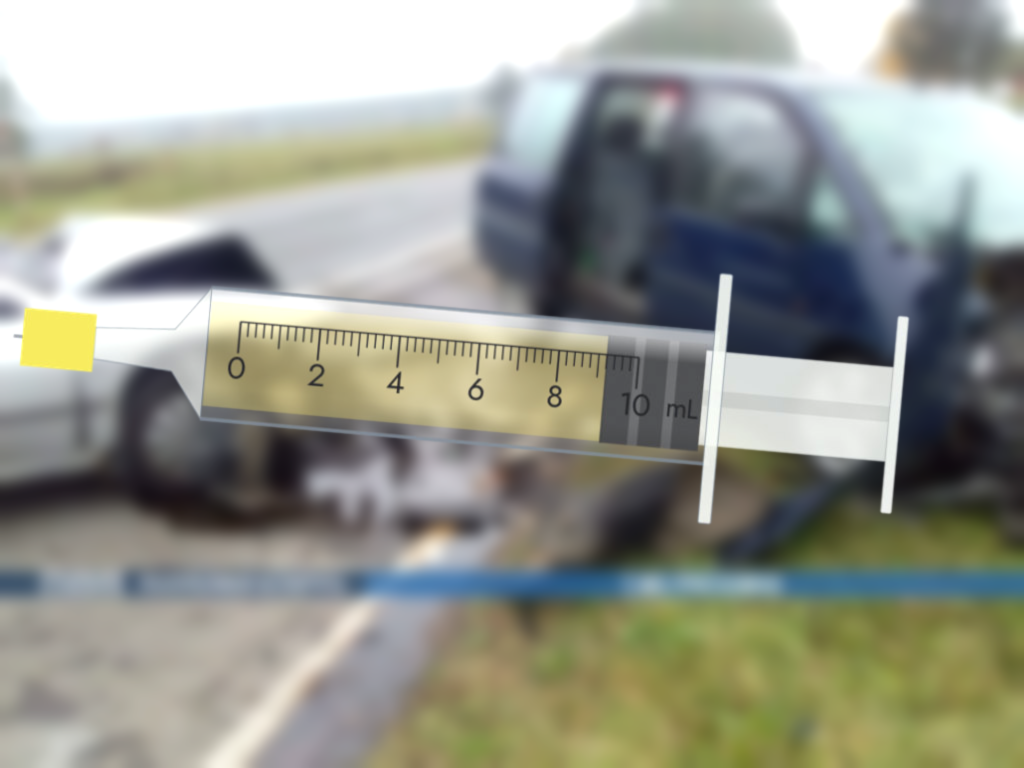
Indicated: 9.2; mL
